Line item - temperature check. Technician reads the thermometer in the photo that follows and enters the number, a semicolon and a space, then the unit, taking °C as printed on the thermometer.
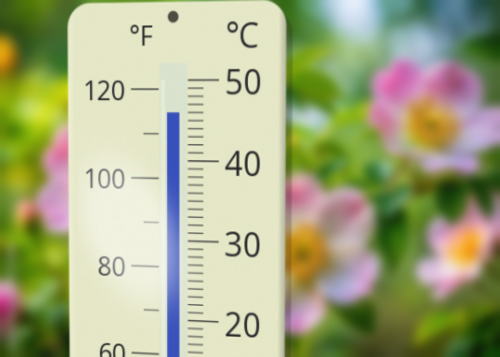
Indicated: 46; °C
